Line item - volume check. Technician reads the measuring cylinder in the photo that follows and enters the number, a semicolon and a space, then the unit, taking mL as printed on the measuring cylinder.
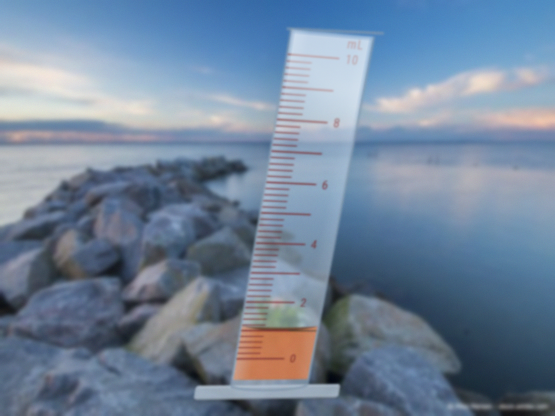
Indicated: 1; mL
